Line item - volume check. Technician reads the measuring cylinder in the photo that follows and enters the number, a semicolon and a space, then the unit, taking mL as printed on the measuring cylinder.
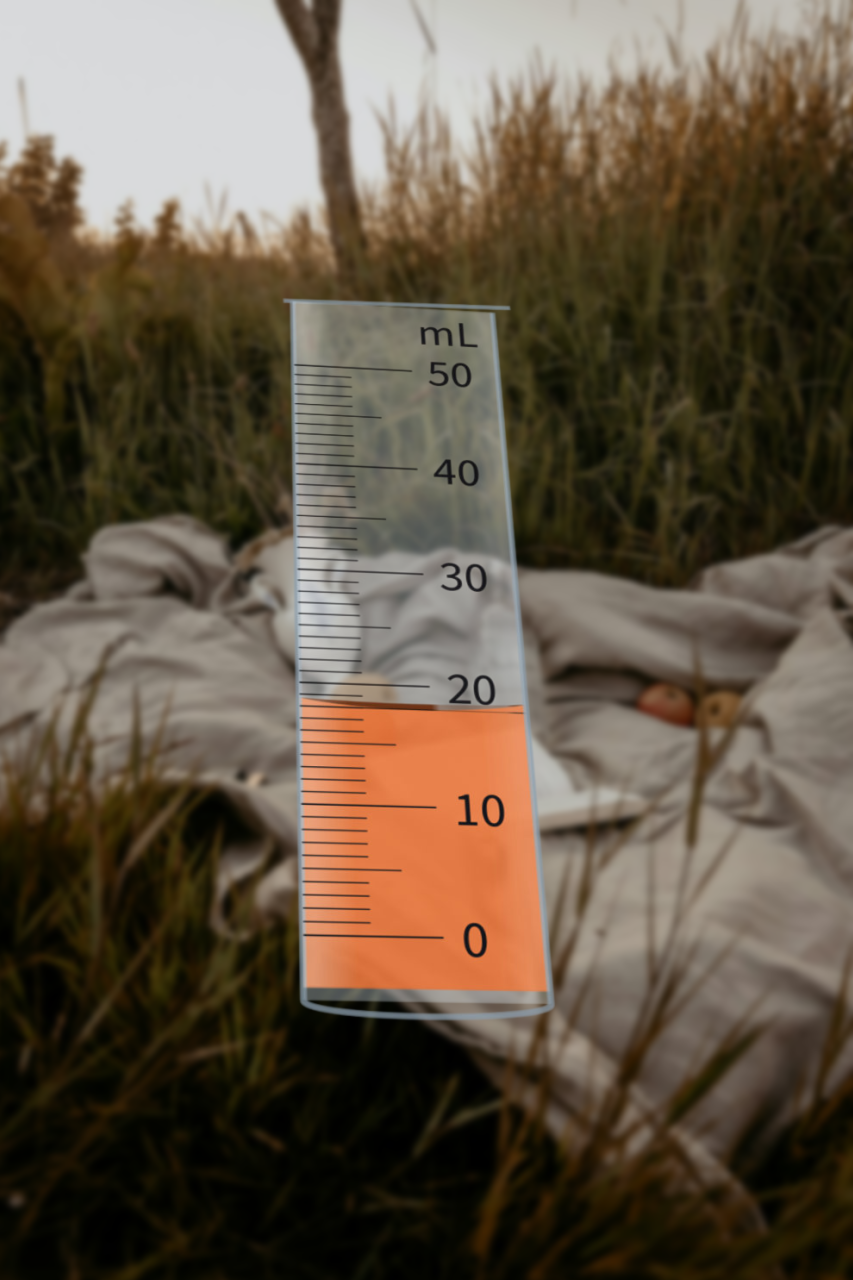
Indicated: 18; mL
